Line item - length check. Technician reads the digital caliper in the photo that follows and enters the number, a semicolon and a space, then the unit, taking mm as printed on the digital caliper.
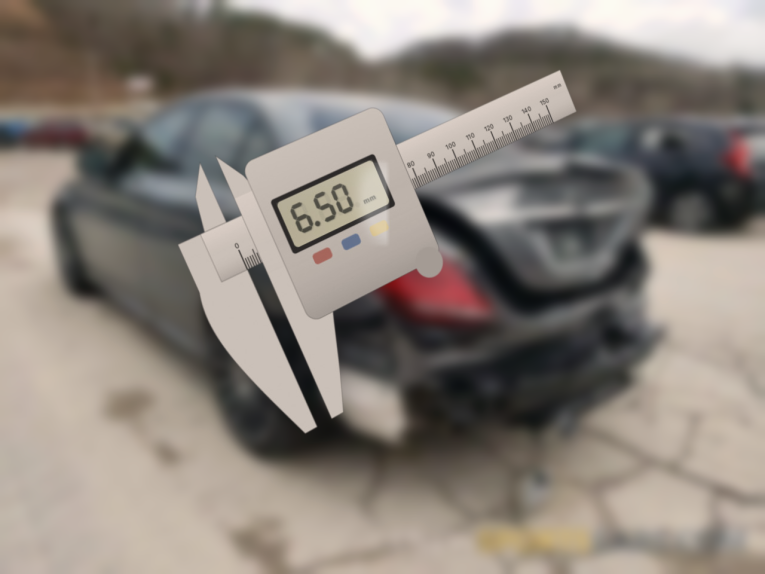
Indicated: 6.50; mm
